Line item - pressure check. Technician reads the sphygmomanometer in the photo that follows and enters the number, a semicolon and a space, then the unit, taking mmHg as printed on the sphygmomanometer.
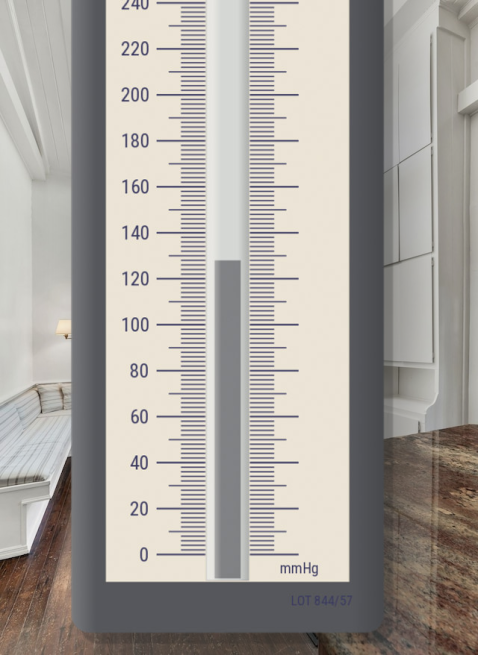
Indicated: 128; mmHg
